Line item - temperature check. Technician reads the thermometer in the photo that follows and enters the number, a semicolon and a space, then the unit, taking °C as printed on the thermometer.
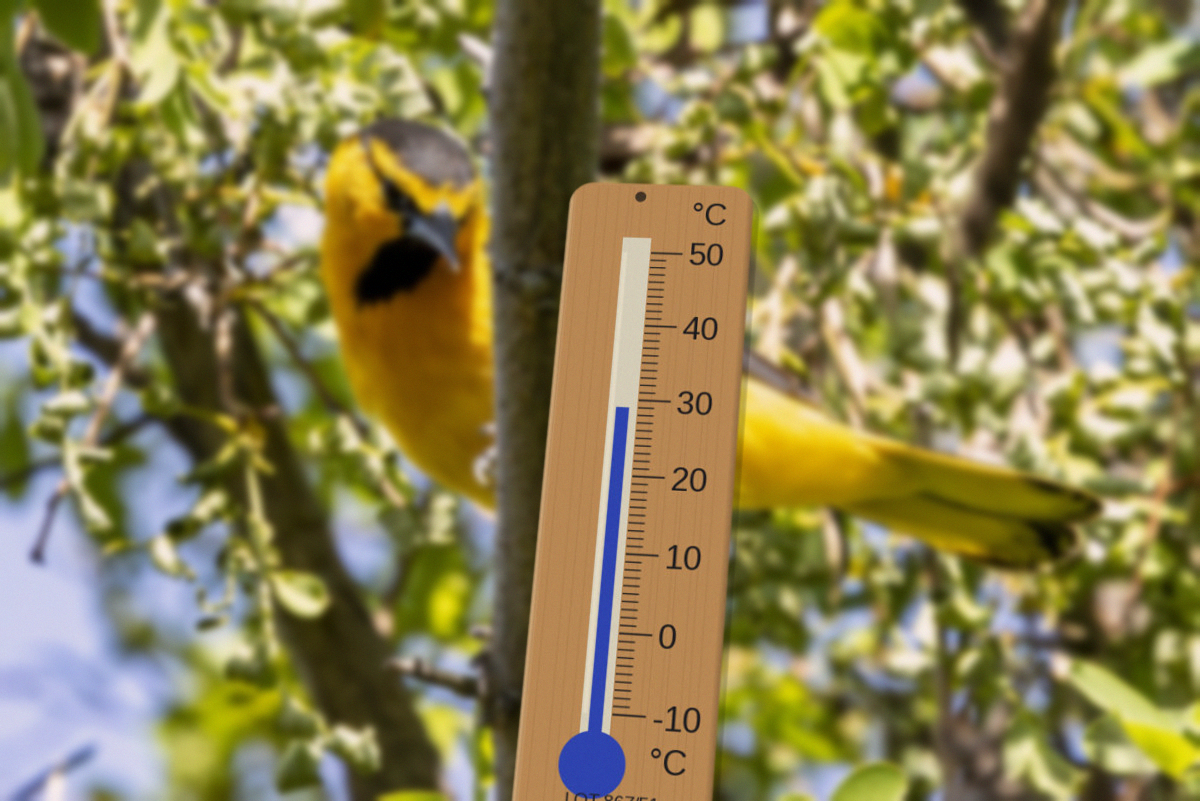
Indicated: 29; °C
